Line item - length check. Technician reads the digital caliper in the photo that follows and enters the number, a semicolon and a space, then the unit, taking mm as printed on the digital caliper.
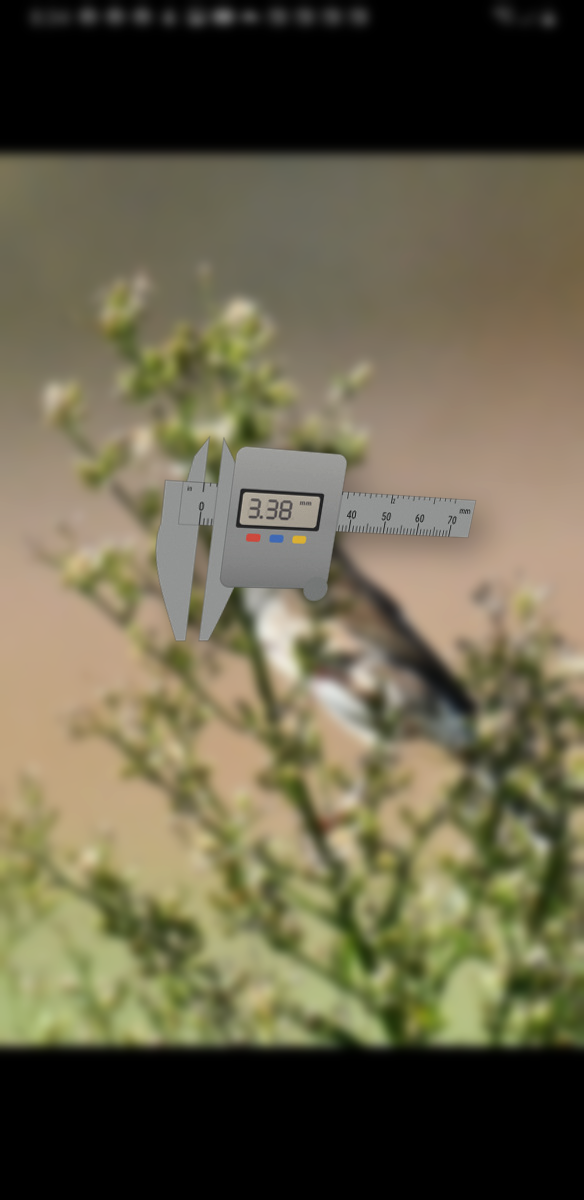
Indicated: 3.38; mm
